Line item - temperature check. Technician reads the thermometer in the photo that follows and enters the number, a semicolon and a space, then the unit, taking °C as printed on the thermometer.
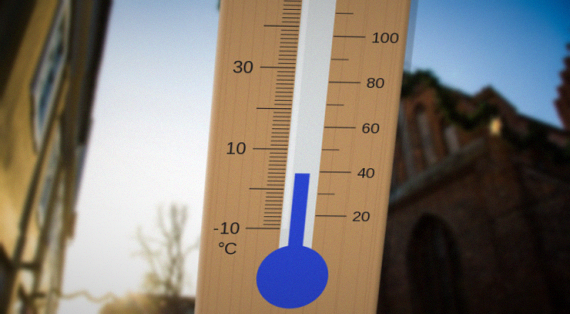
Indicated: 4; °C
